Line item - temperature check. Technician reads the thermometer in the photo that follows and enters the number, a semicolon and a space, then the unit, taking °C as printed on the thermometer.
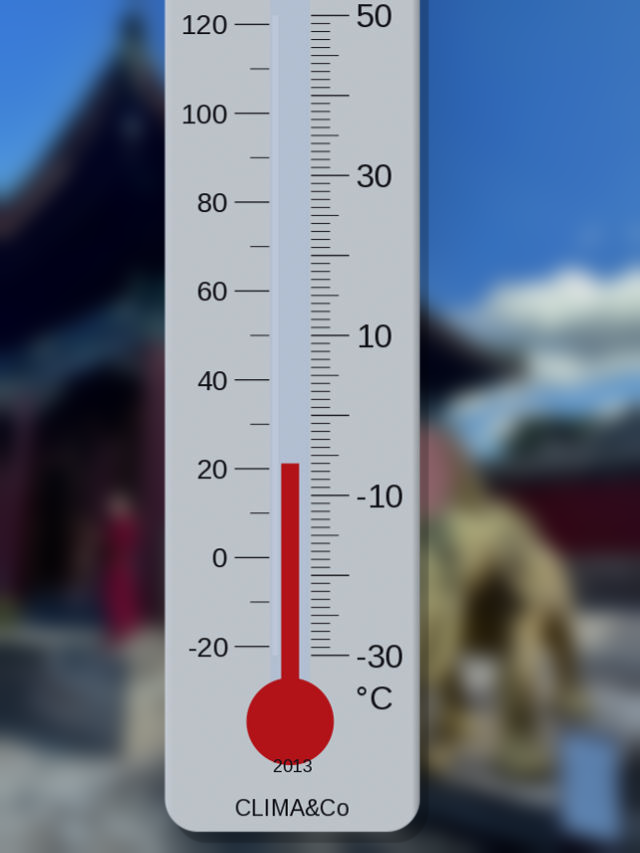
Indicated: -6; °C
